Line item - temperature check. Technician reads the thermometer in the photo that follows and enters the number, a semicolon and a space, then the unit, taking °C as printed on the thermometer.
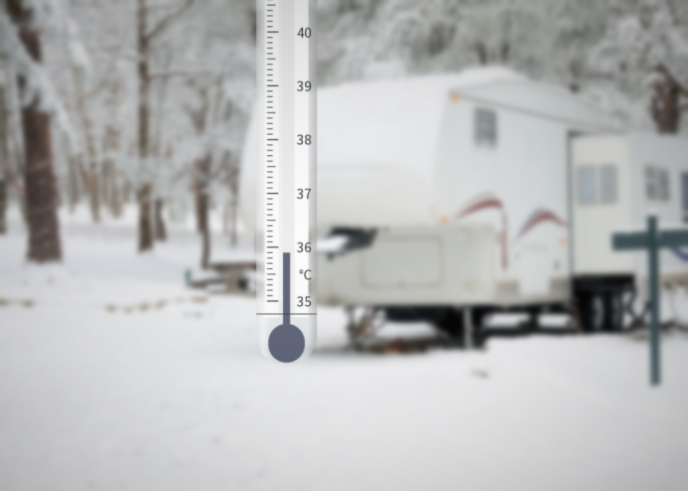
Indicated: 35.9; °C
